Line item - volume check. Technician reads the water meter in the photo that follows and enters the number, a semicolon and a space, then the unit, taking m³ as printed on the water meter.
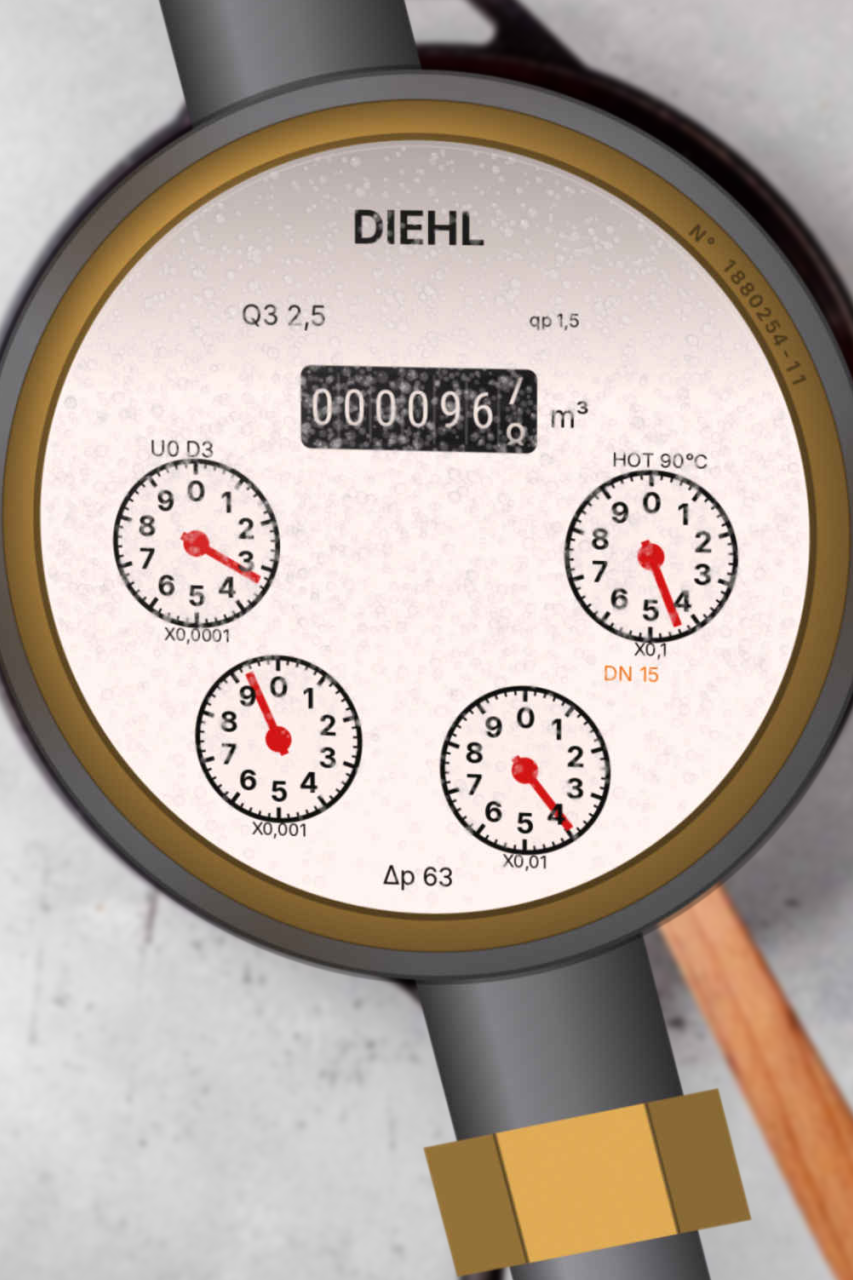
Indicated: 967.4393; m³
